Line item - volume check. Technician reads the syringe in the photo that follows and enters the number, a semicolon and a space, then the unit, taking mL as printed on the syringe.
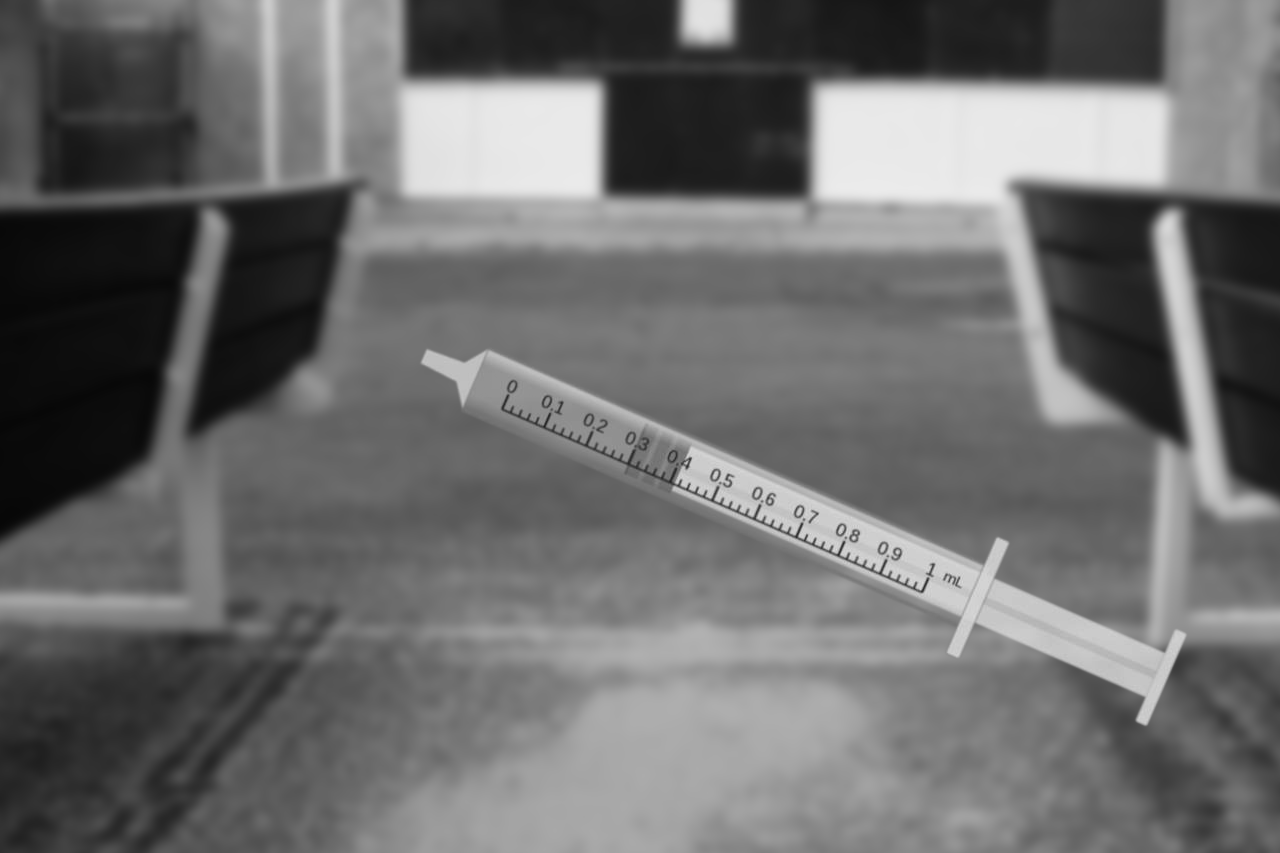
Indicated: 0.3; mL
